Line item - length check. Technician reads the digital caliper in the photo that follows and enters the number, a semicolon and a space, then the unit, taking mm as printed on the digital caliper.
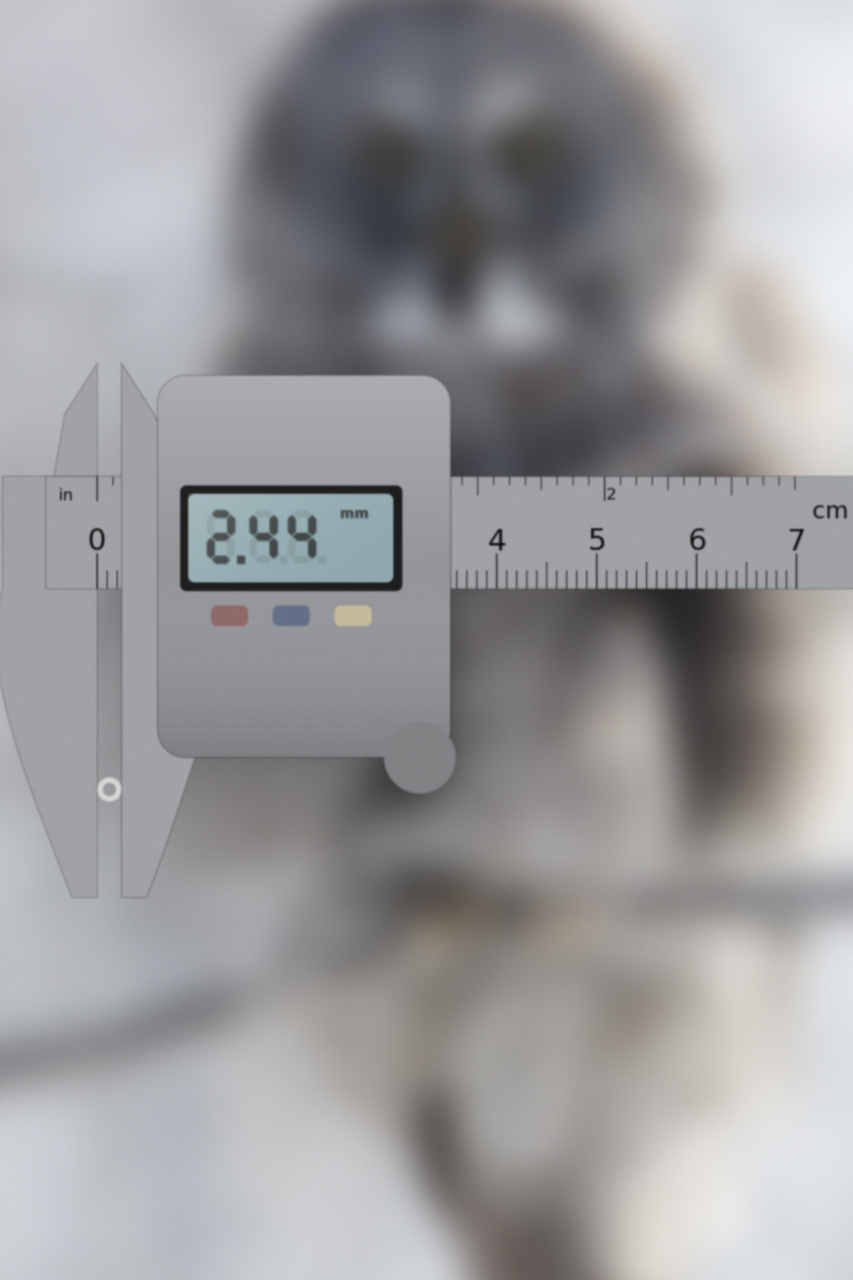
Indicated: 2.44; mm
